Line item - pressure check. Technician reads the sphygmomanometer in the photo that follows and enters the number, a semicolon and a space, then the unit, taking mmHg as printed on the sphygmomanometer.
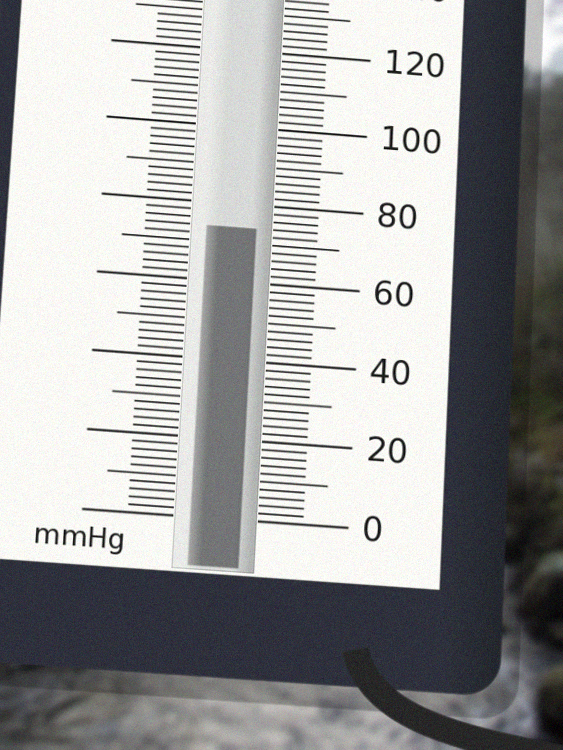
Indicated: 74; mmHg
